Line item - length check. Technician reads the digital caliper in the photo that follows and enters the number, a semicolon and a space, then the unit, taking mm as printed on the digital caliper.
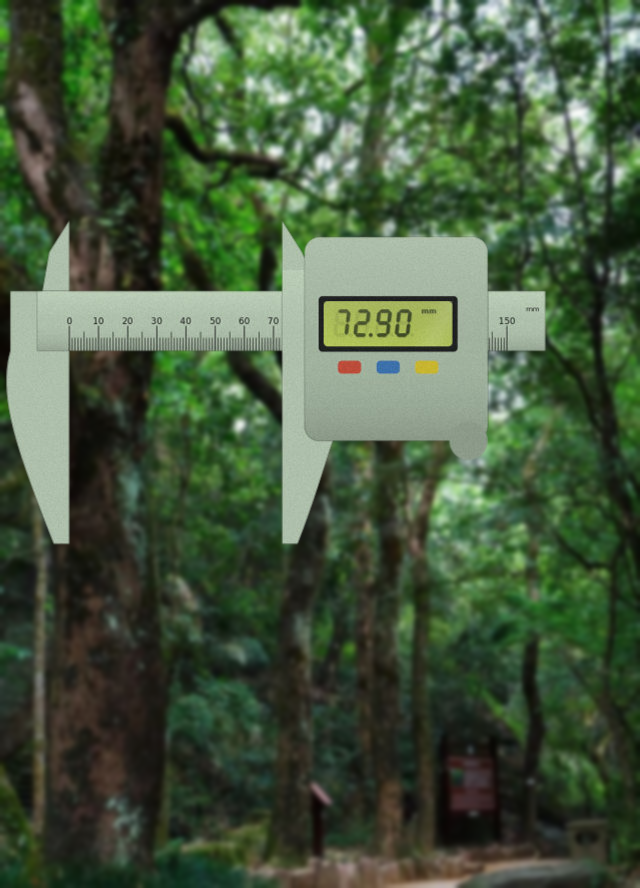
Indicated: 72.90; mm
